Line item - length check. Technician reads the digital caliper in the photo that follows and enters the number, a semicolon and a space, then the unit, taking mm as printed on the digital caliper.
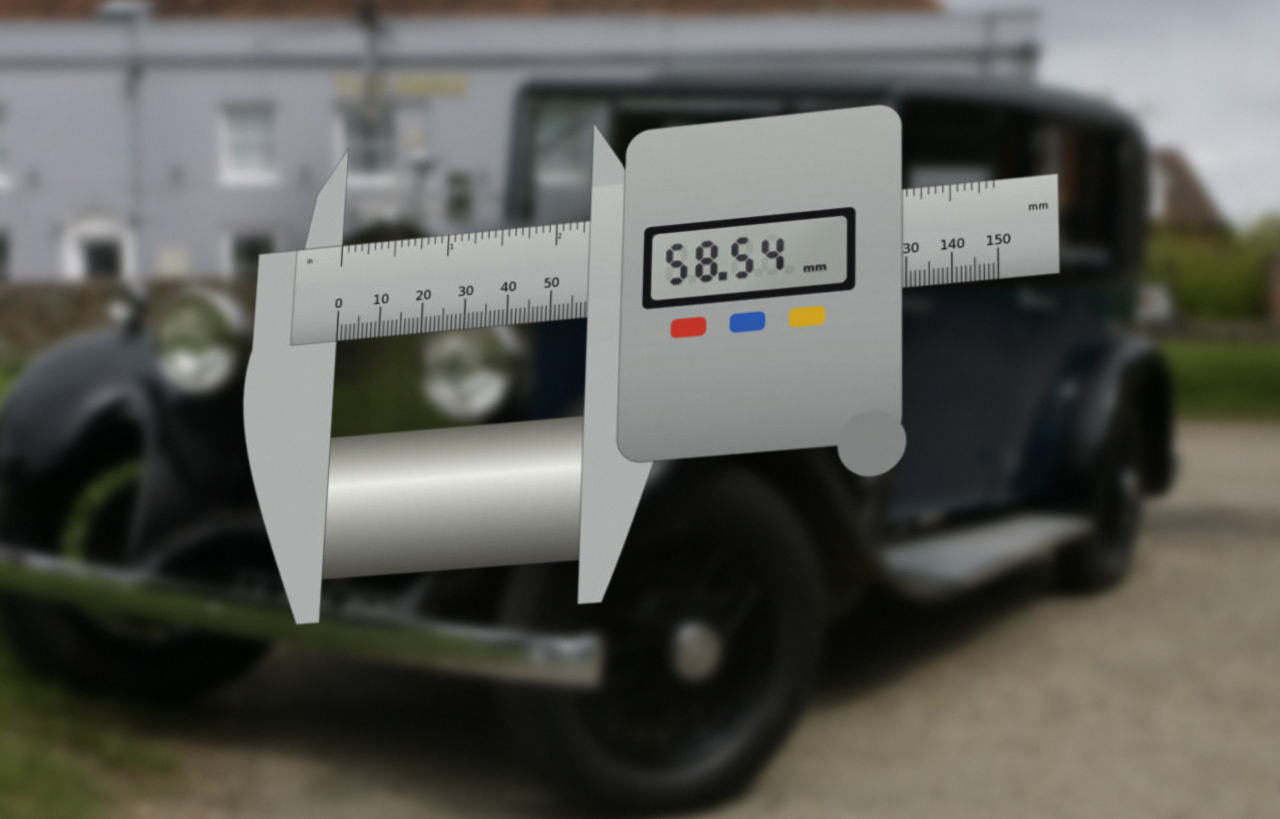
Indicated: 58.54; mm
